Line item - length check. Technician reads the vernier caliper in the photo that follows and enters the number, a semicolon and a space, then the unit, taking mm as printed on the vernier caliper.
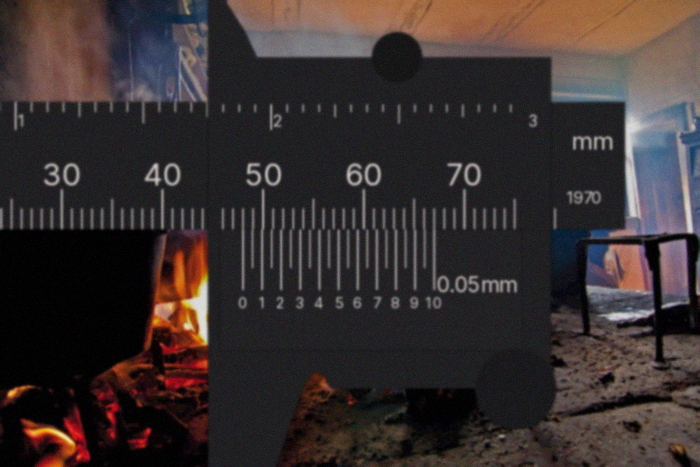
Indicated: 48.0; mm
